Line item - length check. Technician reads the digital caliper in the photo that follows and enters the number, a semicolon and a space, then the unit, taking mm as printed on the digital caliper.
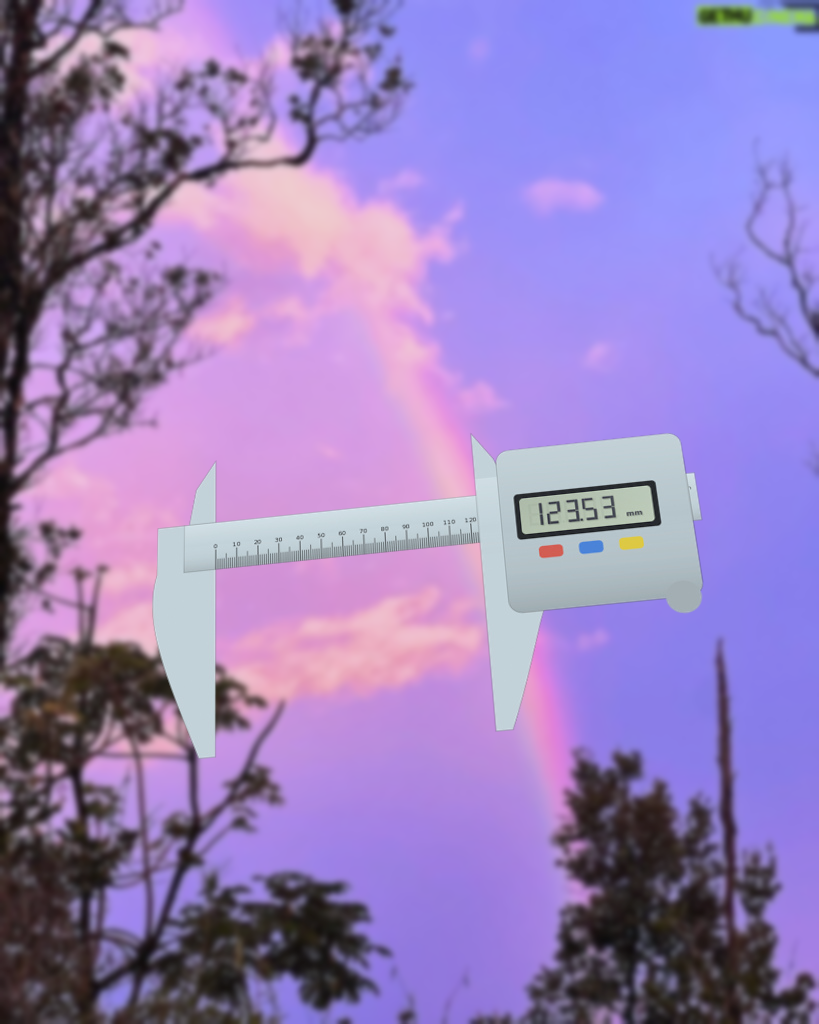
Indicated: 123.53; mm
